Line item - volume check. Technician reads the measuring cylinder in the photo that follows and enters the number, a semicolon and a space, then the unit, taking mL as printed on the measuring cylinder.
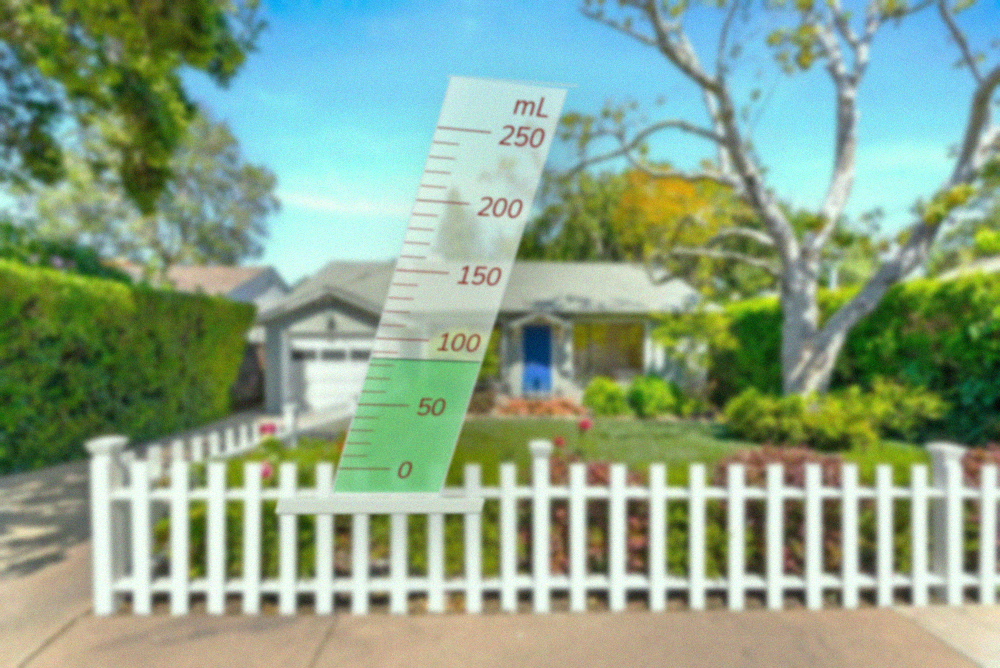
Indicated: 85; mL
